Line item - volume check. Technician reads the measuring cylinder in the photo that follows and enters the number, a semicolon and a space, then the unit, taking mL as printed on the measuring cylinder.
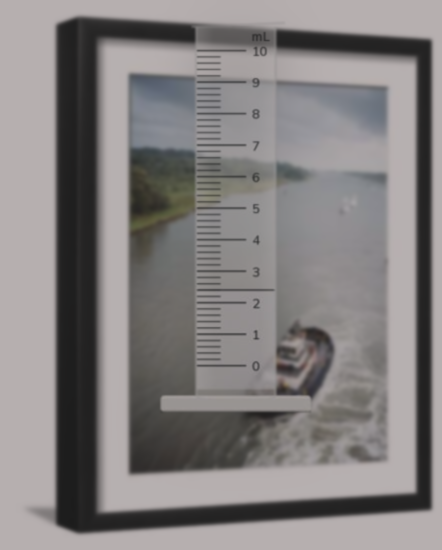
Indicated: 2.4; mL
